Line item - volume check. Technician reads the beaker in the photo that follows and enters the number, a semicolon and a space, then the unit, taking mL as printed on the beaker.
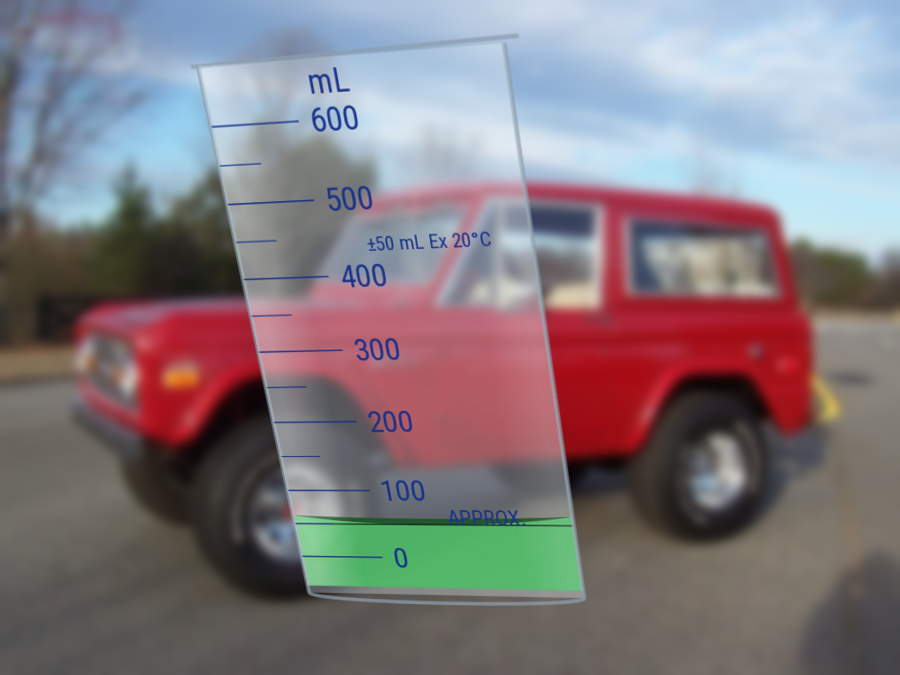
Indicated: 50; mL
